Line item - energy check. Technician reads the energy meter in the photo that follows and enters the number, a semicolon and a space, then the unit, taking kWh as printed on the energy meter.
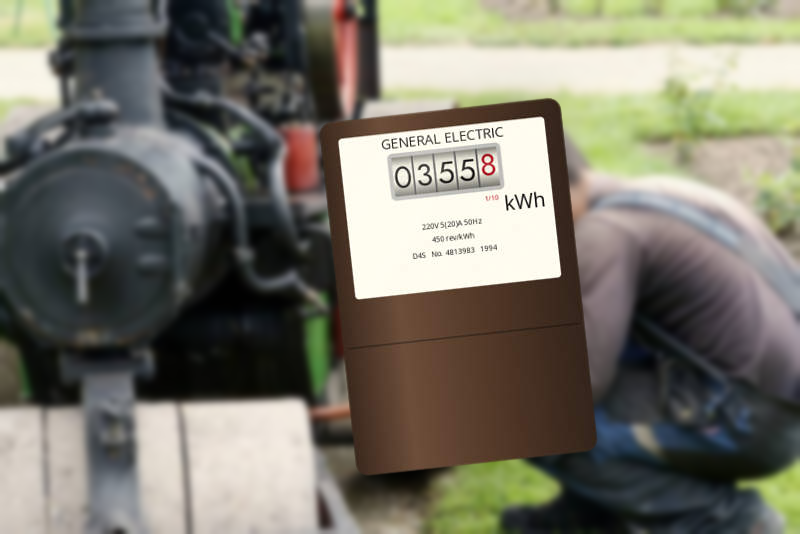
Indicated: 355.8; kWh
